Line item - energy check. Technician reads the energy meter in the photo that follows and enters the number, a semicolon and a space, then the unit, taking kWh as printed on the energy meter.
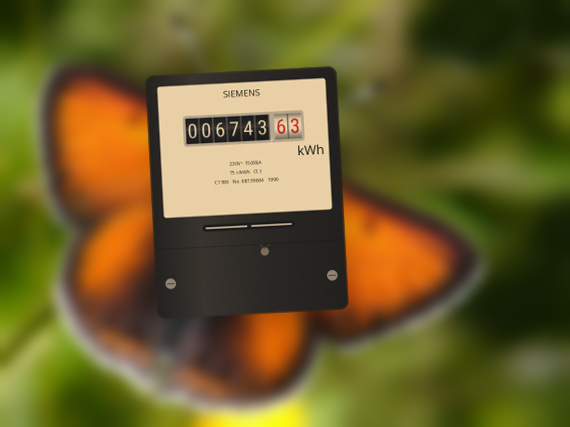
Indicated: 6743.63; kWh
